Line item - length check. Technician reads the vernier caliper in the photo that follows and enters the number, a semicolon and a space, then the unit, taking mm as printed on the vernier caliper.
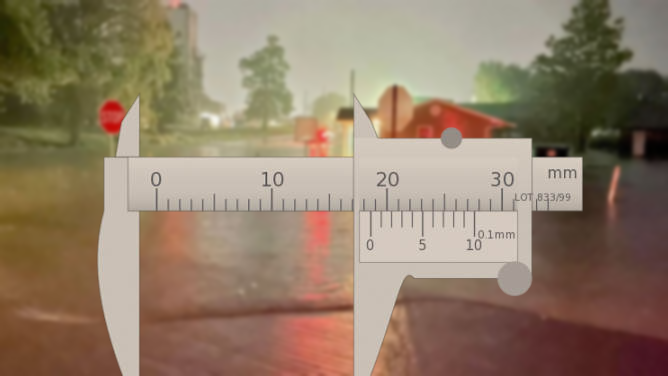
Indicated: 18.6; mm
